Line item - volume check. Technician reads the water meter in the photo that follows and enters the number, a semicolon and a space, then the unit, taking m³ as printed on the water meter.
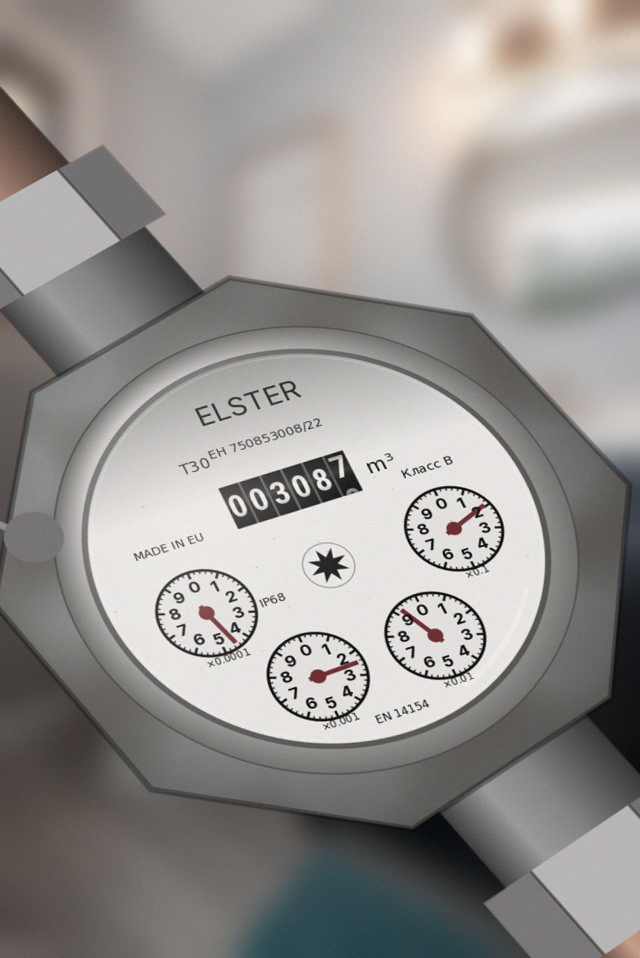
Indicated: 3087.1924; m³
